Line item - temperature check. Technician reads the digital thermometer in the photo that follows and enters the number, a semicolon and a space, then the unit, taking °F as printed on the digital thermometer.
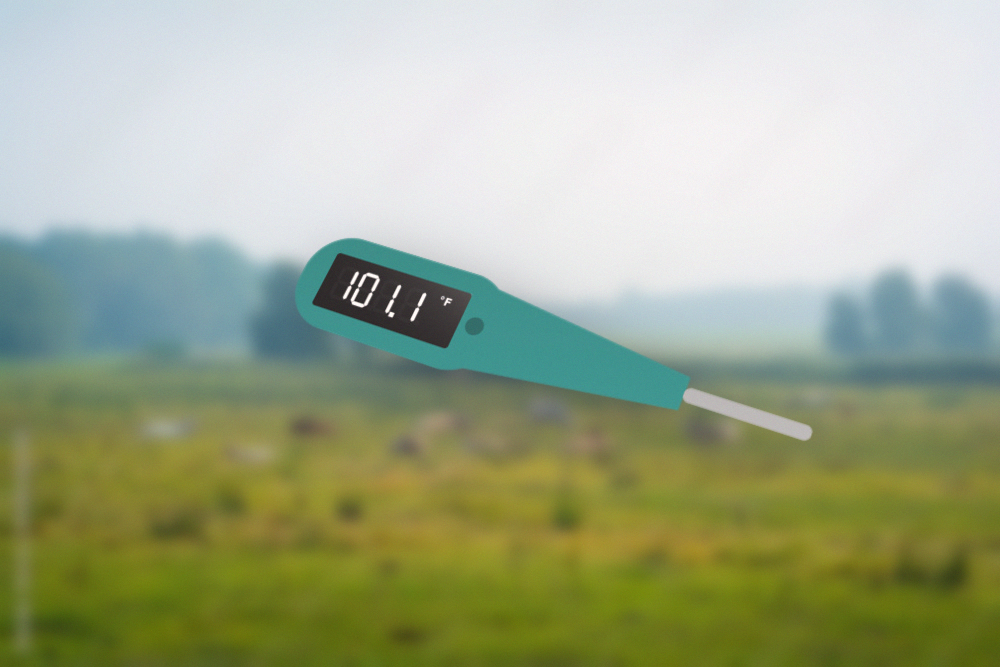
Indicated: 101.1; °F
